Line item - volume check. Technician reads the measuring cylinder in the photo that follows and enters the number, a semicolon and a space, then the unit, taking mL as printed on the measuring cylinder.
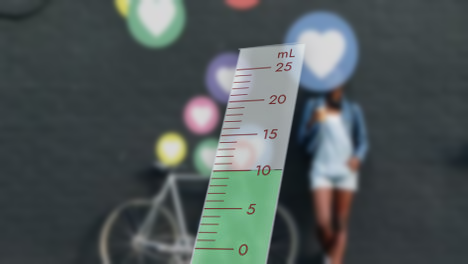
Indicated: 10; mL
